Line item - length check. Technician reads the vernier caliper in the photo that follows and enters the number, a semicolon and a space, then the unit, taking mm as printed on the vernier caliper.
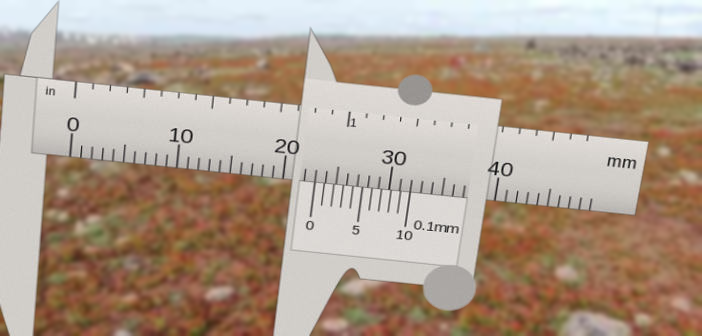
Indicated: 23.0; mm
